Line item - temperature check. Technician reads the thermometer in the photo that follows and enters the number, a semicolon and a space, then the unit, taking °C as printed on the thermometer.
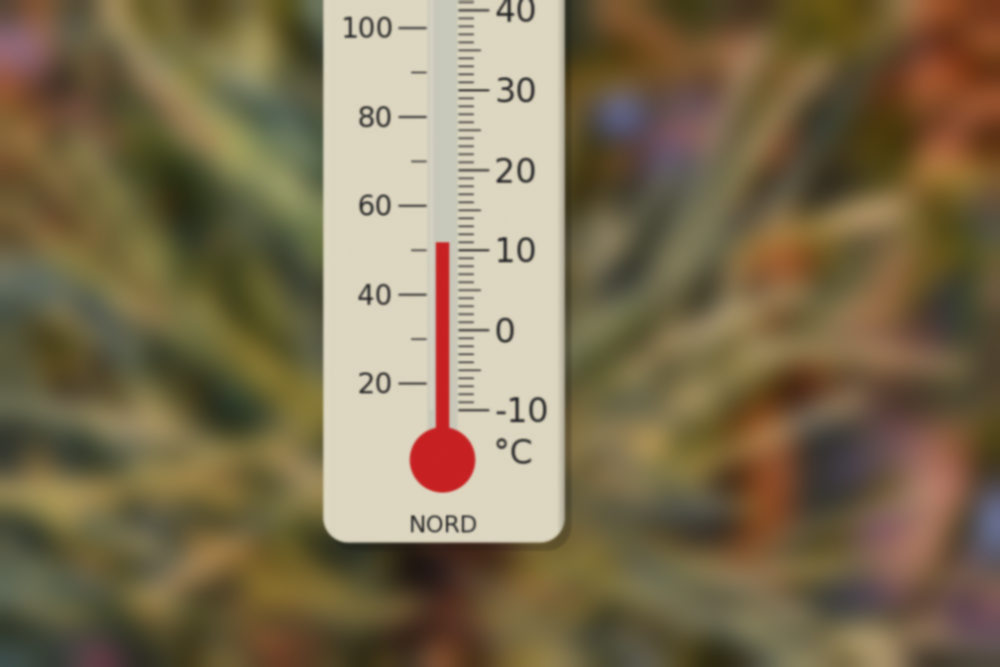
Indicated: 11; °C
